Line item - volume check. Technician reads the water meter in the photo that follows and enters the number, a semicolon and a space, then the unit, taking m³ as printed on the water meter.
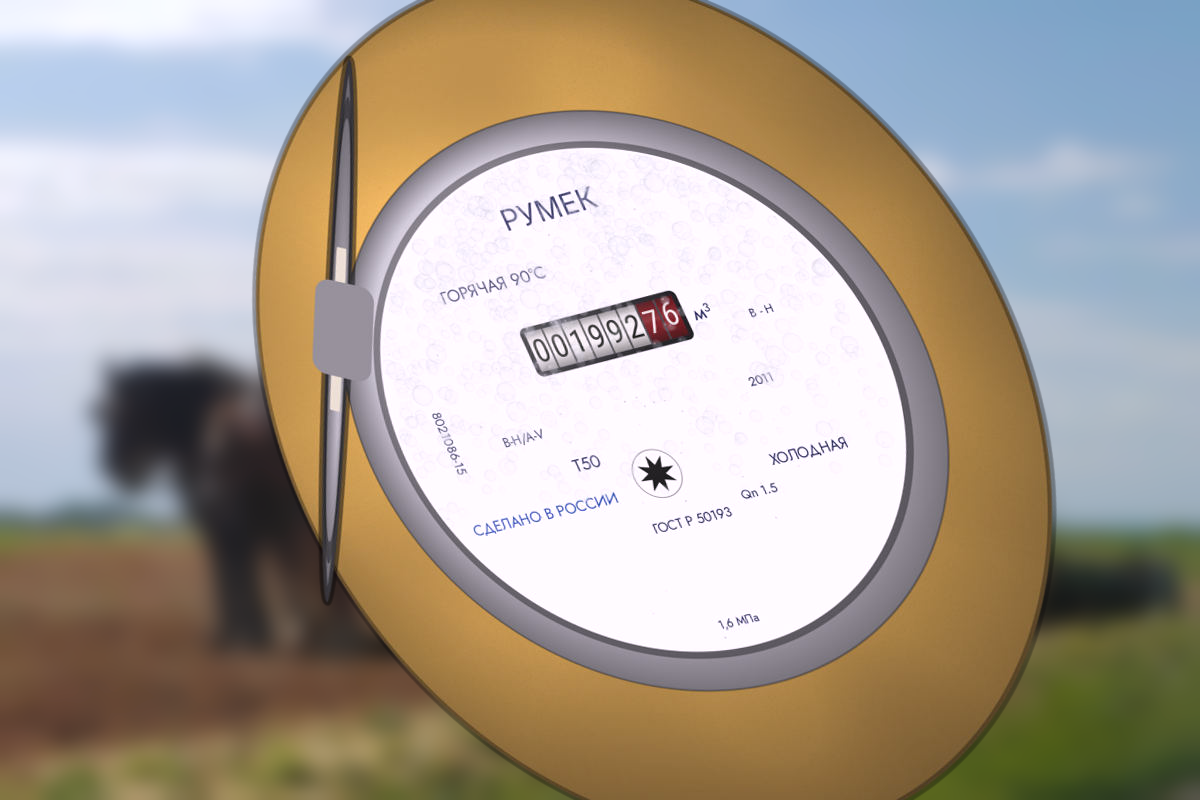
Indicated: 1992.76; m³
